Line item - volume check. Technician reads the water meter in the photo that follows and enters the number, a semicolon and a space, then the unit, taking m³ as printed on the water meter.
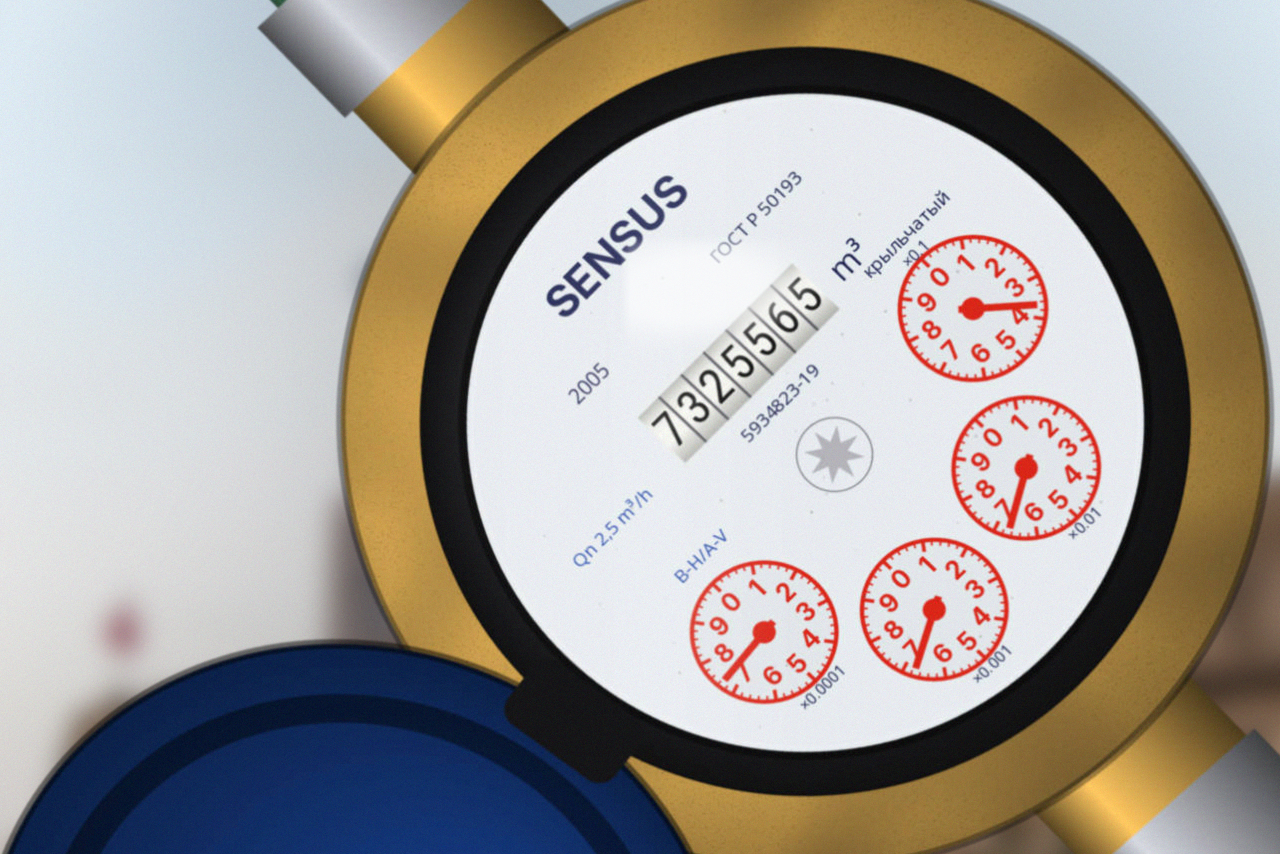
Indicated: 7325565.3667; m³
